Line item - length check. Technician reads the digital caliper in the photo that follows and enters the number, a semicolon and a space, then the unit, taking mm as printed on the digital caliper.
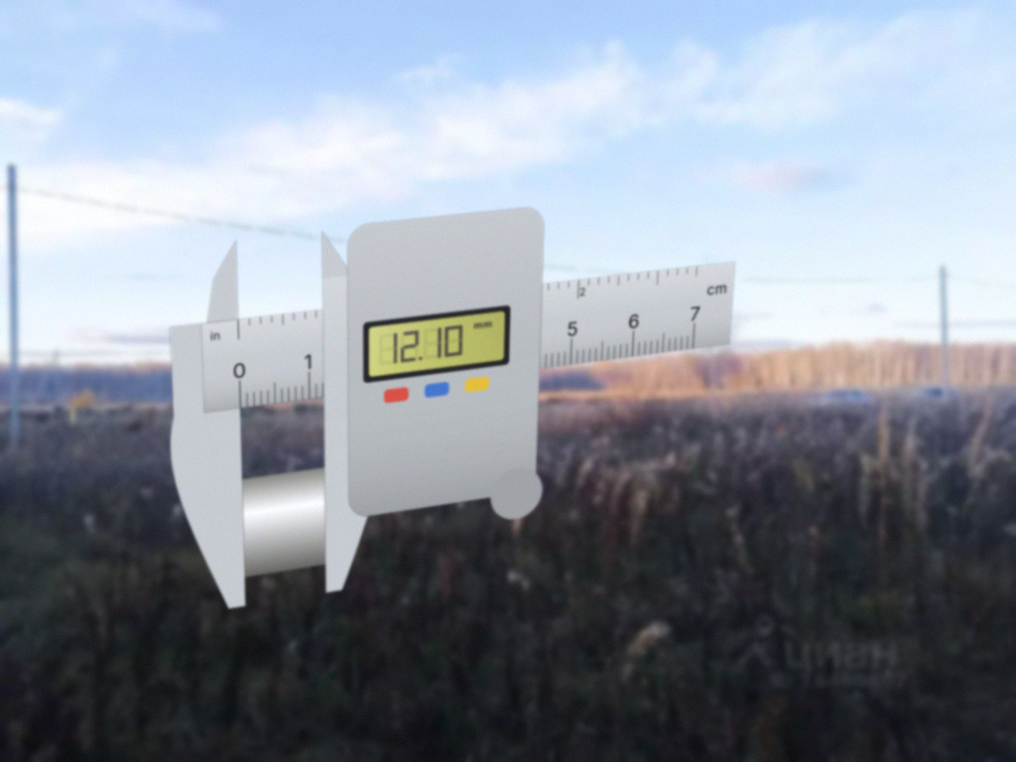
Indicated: 12.10; mm
